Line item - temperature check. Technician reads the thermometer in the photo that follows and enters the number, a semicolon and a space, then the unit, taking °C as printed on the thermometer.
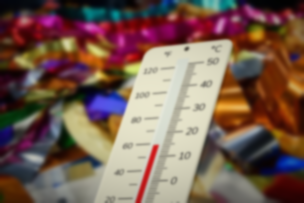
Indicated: 15; °C
